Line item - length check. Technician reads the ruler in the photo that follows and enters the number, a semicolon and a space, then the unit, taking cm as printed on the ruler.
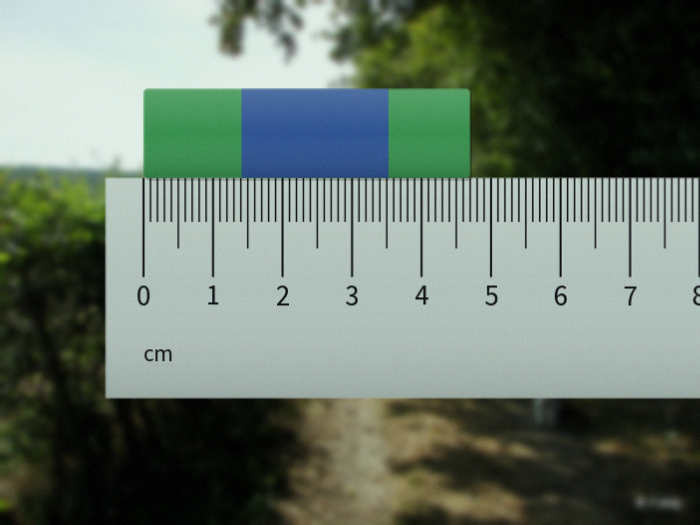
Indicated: 4.7; cm
